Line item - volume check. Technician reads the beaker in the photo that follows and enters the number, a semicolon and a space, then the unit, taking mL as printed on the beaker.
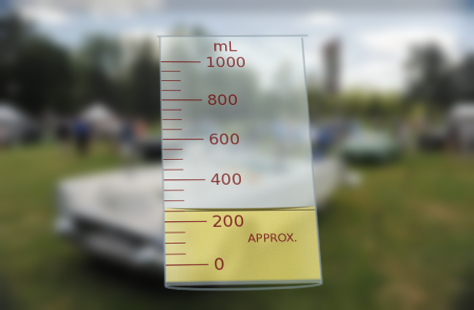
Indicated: 250; mL
